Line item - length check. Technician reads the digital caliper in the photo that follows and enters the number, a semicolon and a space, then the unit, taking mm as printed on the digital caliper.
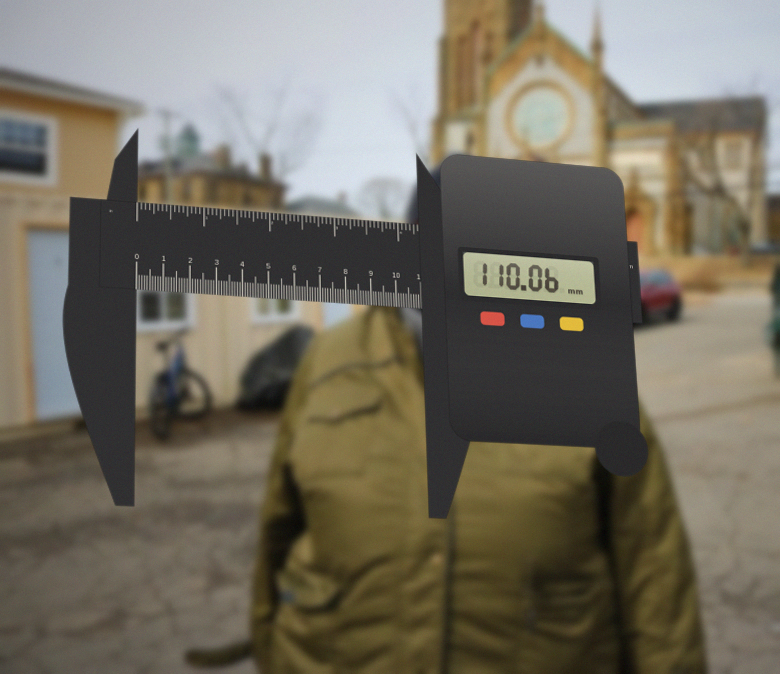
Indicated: 110.06; mm
